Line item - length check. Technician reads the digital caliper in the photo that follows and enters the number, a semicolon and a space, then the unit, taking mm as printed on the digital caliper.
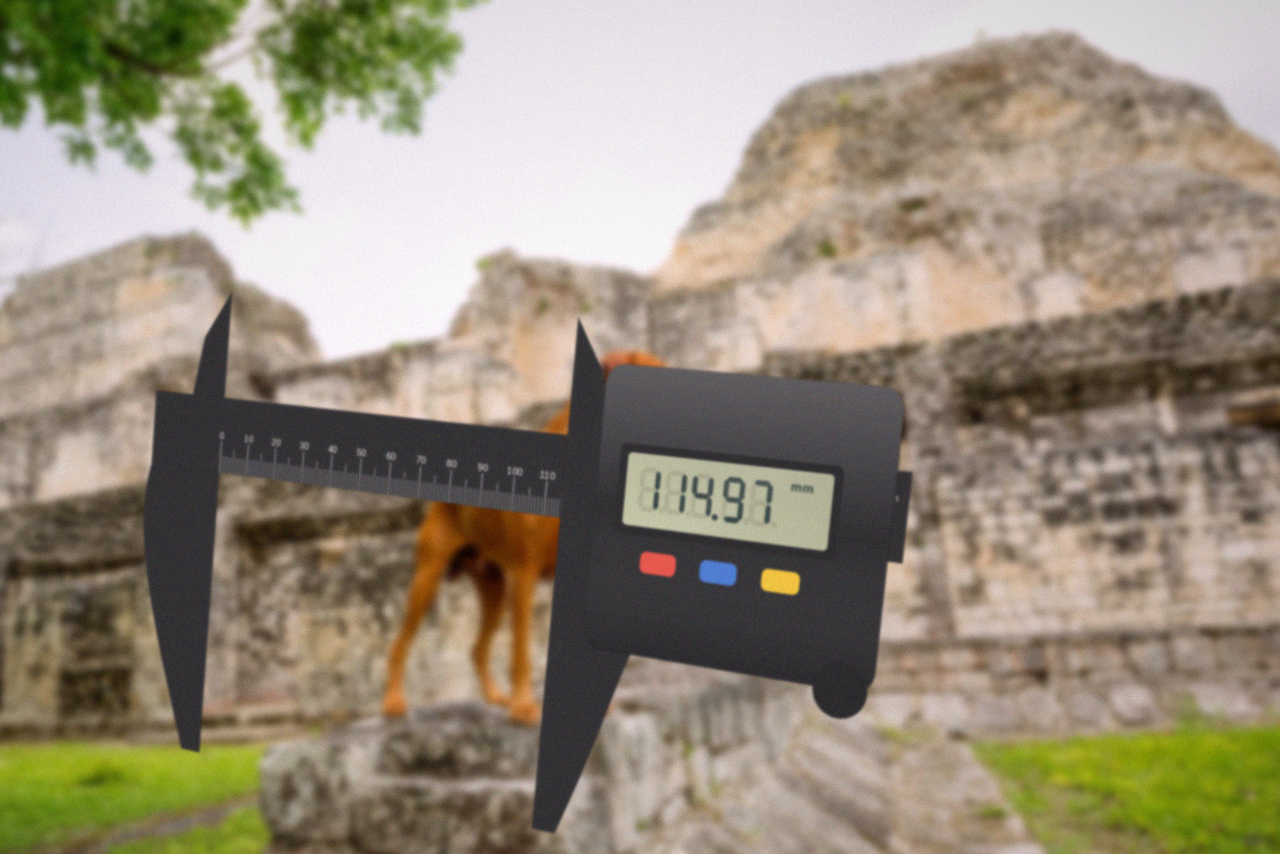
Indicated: 114.97; mm
